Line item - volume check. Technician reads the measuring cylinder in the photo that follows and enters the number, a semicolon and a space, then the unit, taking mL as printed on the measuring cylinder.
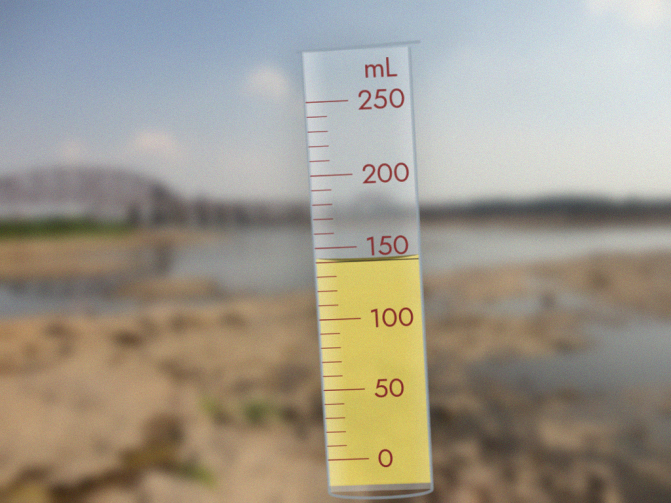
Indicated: 140; mL
